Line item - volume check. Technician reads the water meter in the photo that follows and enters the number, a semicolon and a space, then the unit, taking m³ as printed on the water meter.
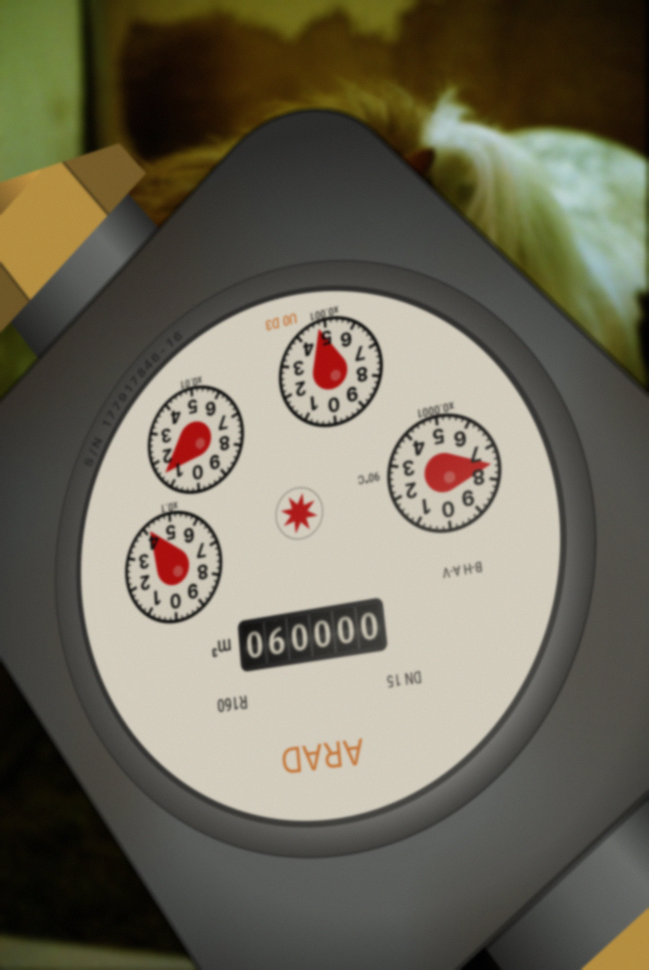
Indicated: 90.4147; m³
